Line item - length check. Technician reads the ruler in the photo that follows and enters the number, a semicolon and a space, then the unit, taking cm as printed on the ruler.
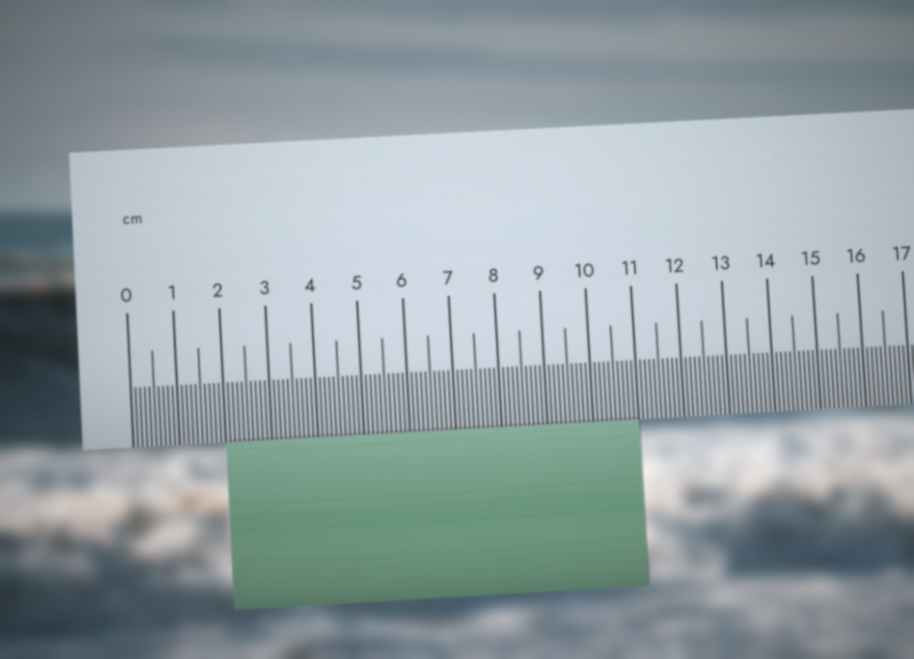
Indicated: 9; cm
